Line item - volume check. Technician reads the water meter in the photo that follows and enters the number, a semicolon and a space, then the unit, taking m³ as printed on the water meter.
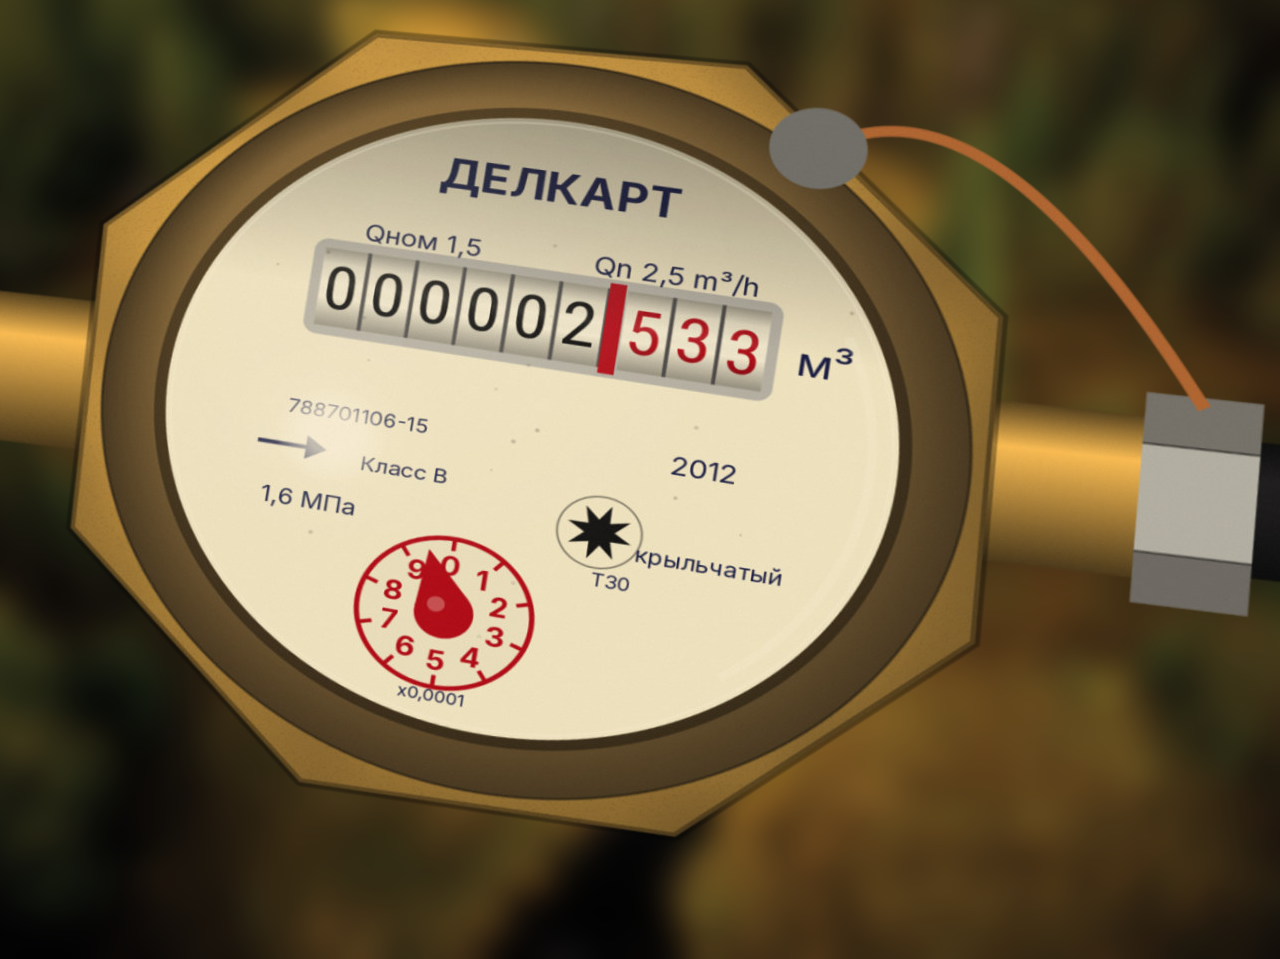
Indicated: 2.5329; m³
